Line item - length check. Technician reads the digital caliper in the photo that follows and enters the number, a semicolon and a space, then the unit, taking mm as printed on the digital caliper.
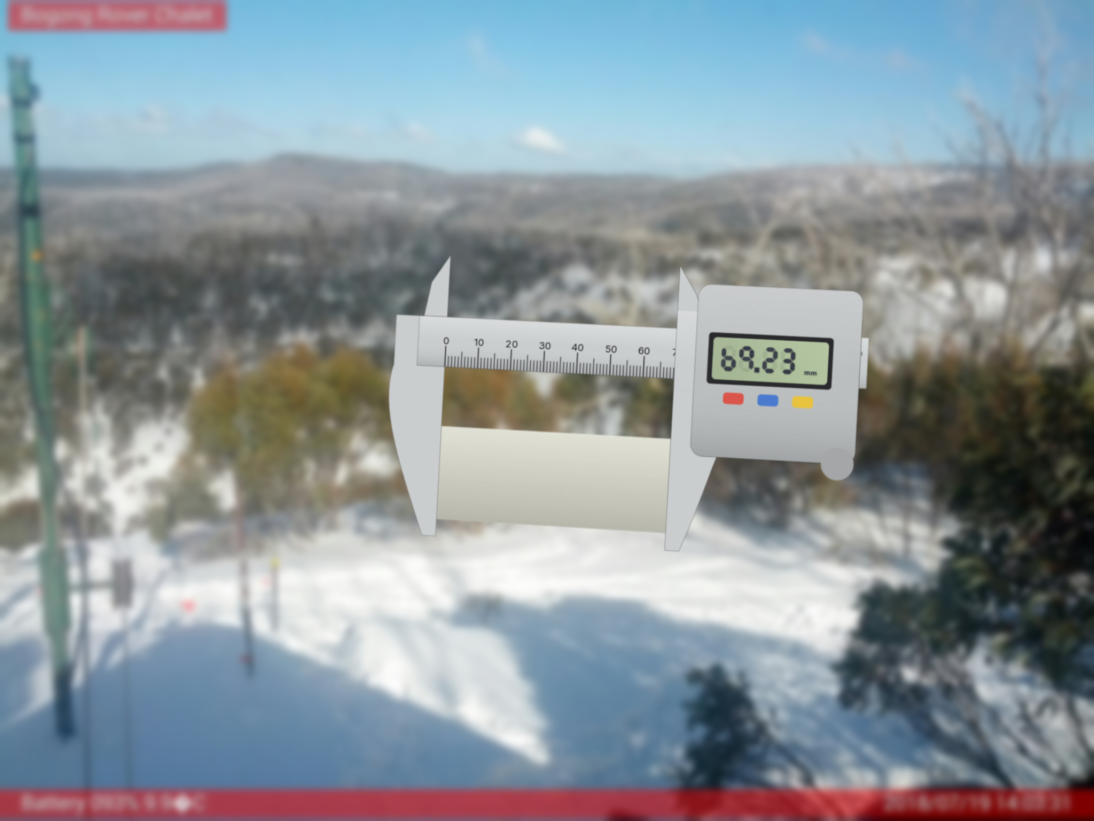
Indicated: 69.23; mm
